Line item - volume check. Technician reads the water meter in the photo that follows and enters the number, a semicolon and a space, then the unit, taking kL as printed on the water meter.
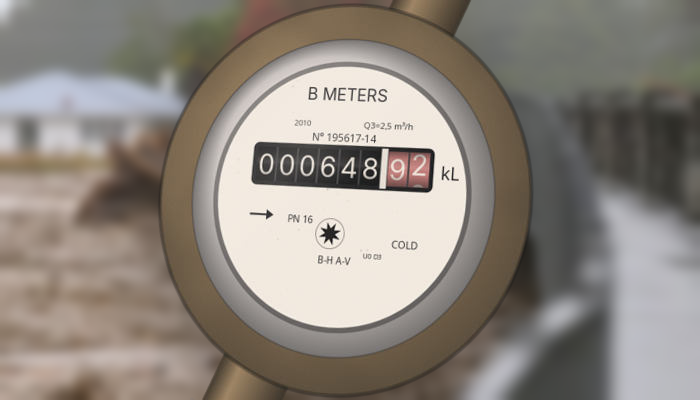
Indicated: 648.92; kL
